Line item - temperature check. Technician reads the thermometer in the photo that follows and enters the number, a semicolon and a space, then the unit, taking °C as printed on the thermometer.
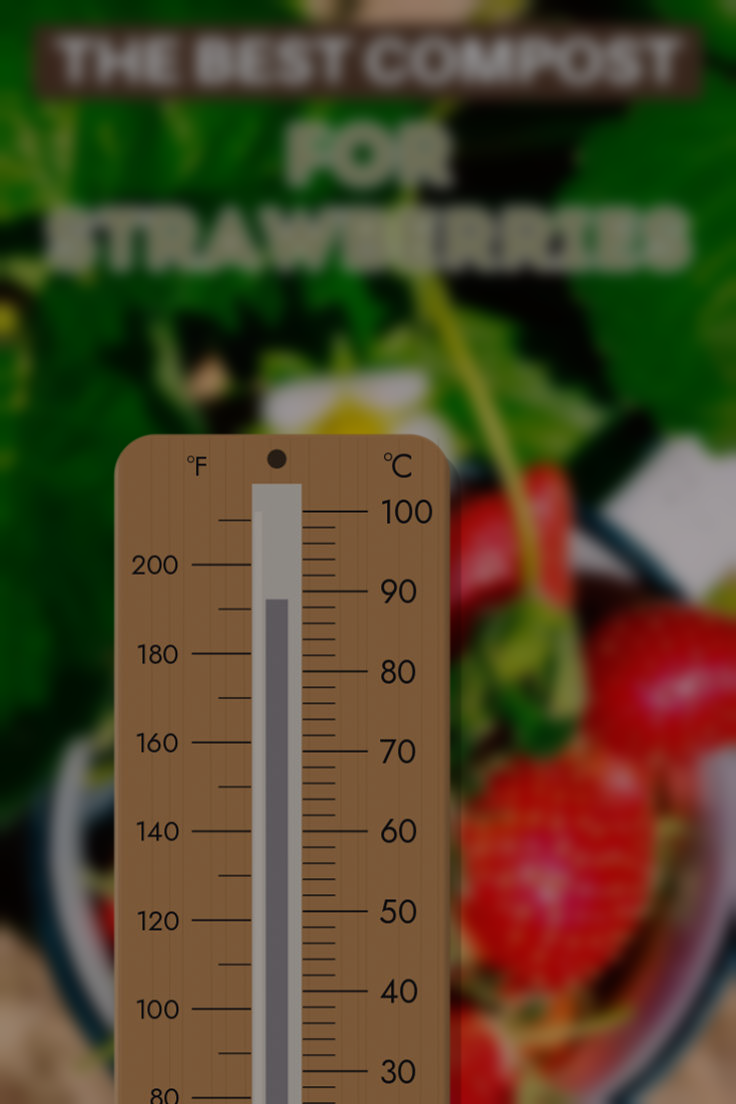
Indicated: 89; °C
